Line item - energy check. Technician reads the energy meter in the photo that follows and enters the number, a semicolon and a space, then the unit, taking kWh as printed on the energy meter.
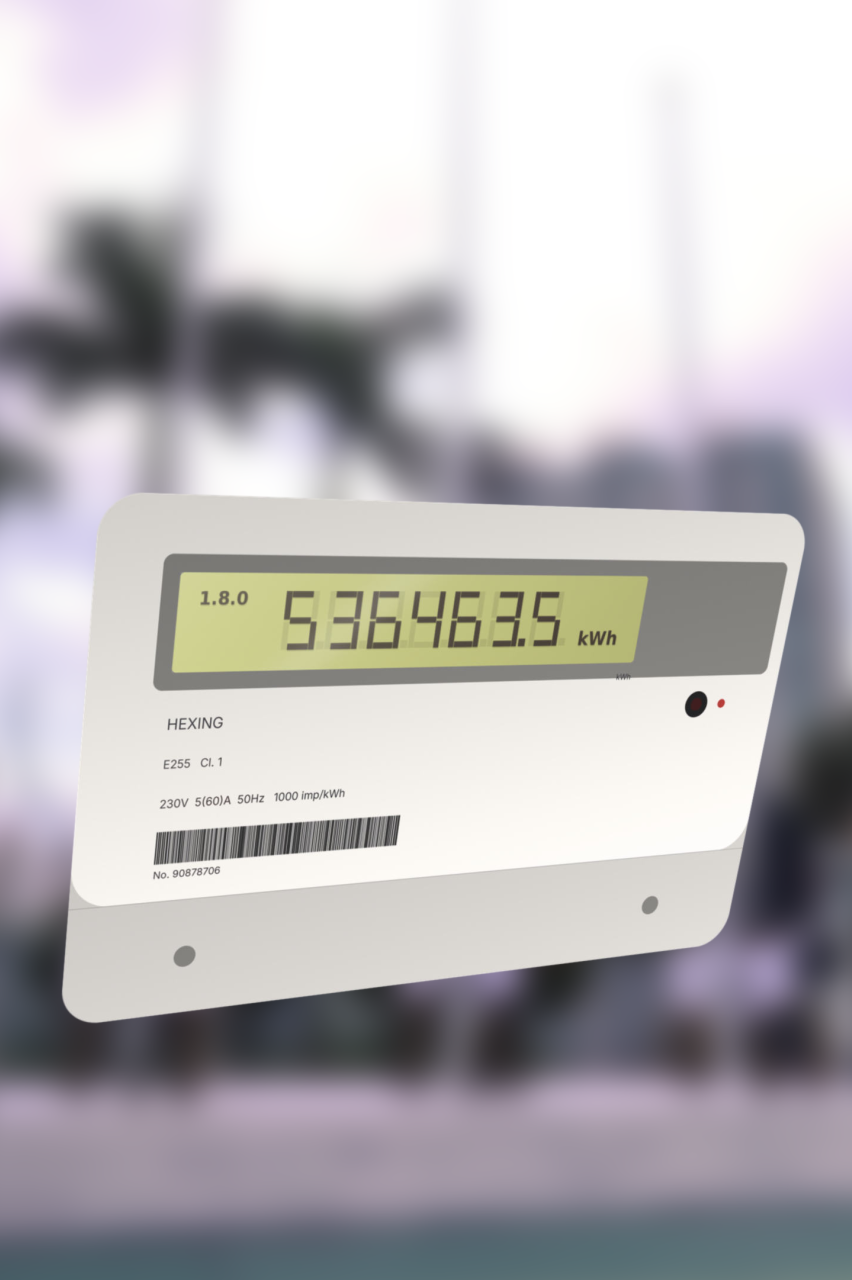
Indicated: 536463.5; kWh
